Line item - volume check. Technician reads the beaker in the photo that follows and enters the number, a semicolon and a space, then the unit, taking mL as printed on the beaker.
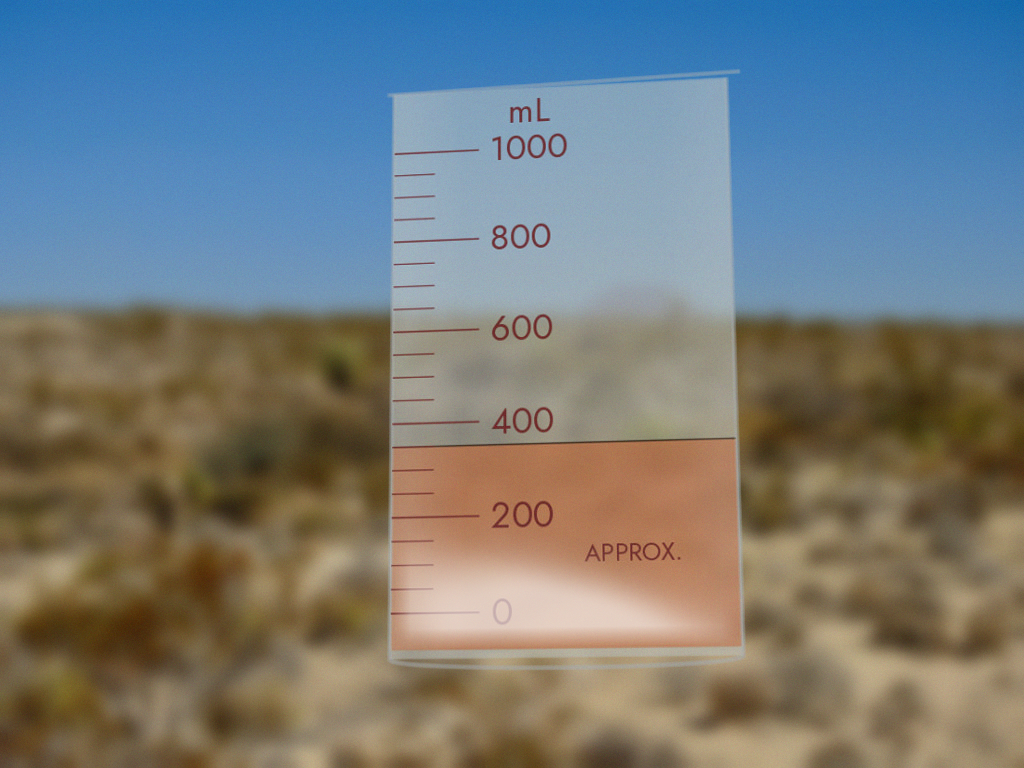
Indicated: 350; mL
